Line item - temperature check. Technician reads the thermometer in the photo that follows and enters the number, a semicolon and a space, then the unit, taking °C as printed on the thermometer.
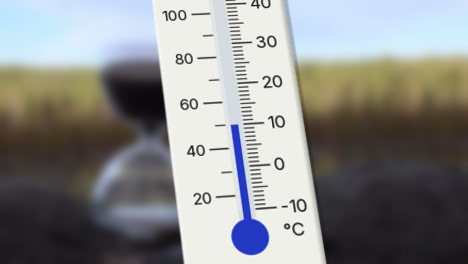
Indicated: 10; °C
